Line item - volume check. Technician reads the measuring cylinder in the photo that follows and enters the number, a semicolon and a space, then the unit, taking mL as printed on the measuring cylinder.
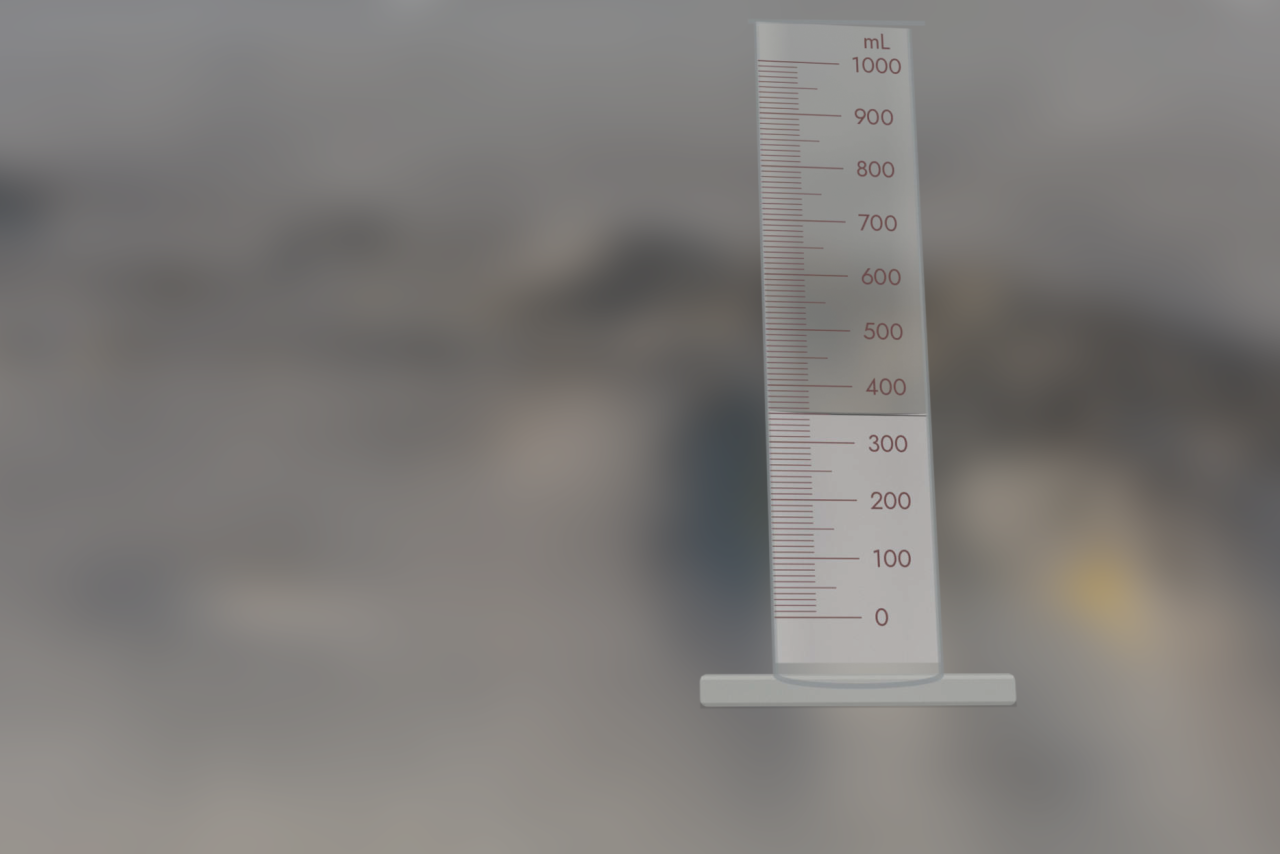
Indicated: 350; mL
